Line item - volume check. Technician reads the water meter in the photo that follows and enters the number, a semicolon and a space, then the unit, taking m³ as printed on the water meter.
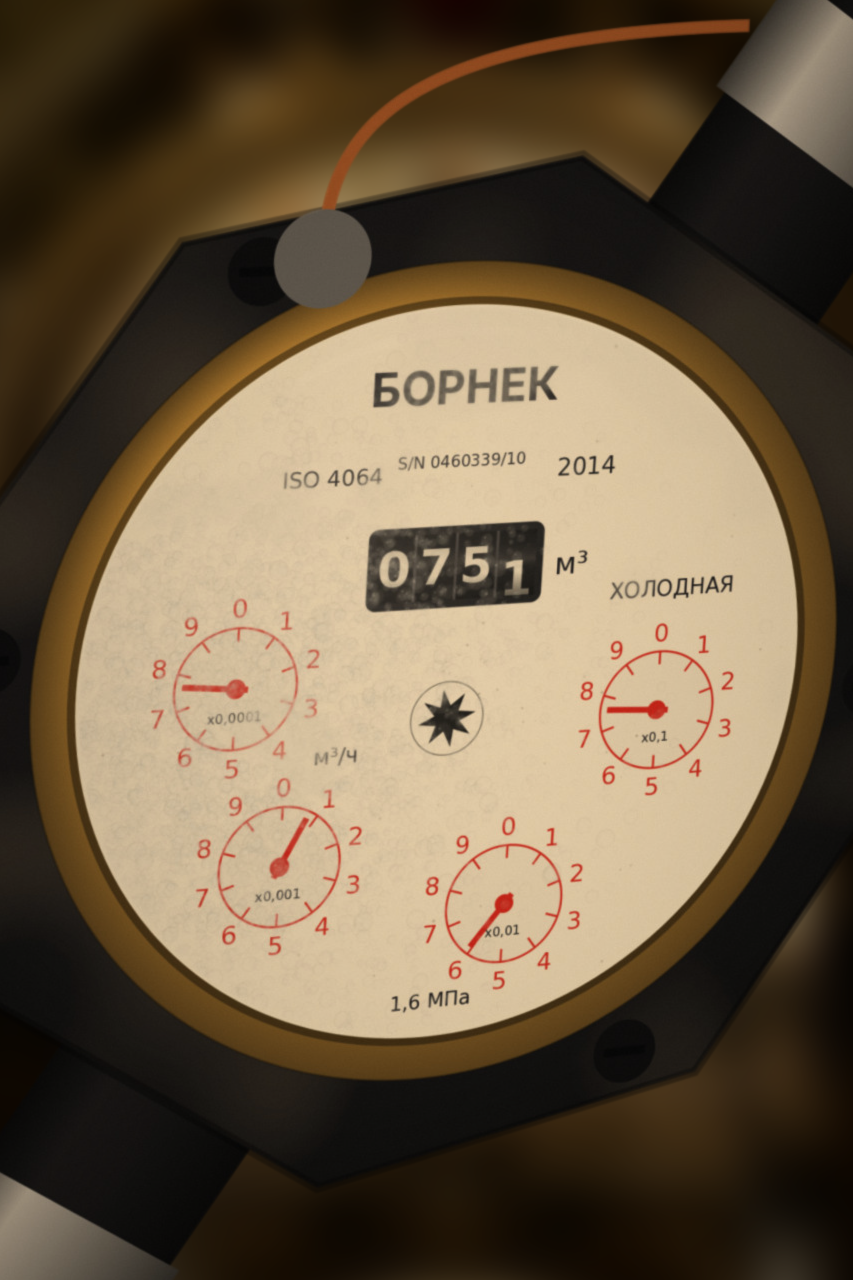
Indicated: 750.7607; m³
